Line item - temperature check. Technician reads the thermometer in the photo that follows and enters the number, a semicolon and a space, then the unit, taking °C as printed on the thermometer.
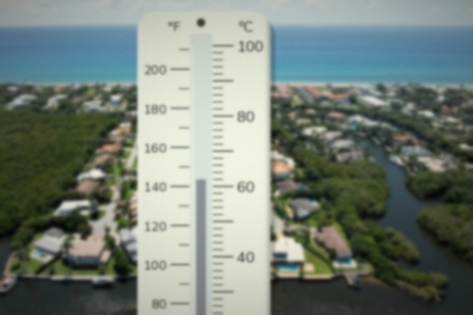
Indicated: 62; °C
